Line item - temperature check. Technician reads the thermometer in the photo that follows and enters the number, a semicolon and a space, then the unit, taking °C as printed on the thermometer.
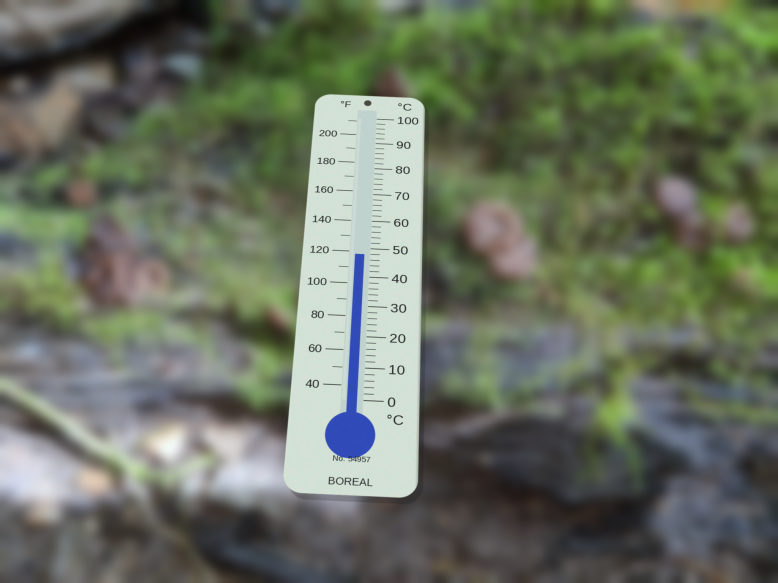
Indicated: 48; °C
